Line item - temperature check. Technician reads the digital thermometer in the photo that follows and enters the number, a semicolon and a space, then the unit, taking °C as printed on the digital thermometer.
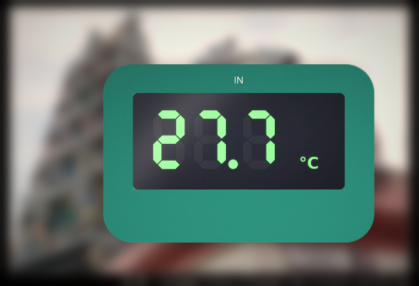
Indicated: 27.7; °C
